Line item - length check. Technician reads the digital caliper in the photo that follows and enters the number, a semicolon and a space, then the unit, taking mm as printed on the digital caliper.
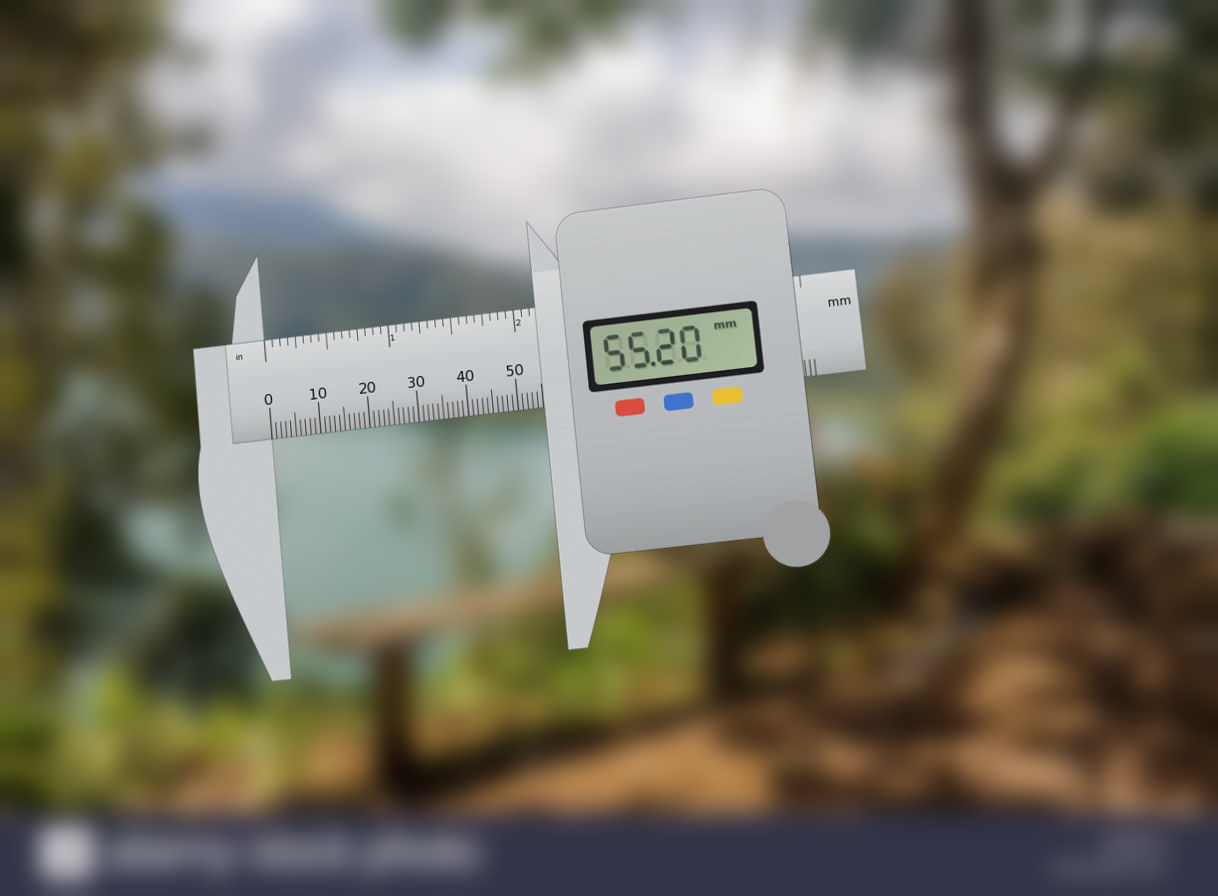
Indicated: 55.20; mm
